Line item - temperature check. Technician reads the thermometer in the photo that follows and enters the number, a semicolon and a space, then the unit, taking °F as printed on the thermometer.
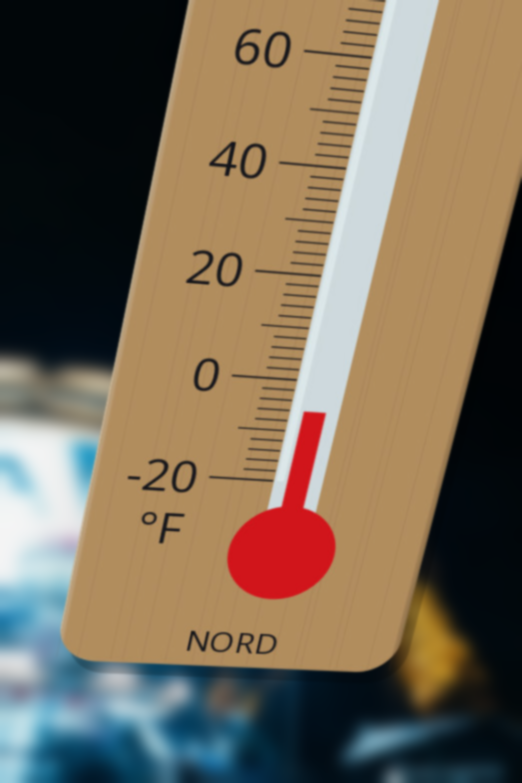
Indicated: -6; °F
